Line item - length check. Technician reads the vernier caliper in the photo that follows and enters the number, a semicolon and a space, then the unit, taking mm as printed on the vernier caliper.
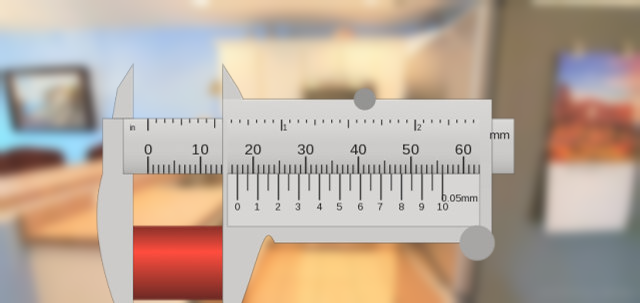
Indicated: 17.0; mm
